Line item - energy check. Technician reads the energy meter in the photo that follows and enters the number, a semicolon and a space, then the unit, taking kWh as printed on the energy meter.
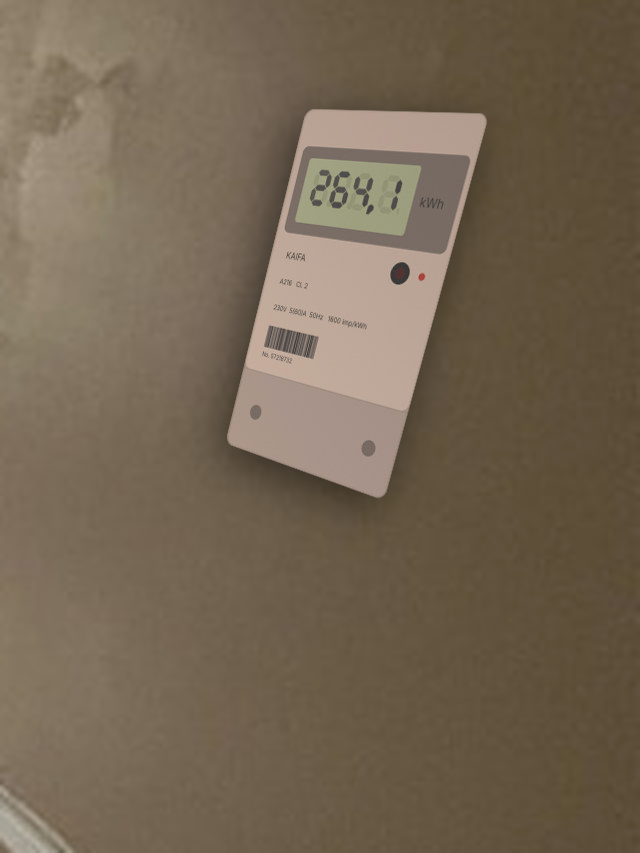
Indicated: 264.1; kWh
